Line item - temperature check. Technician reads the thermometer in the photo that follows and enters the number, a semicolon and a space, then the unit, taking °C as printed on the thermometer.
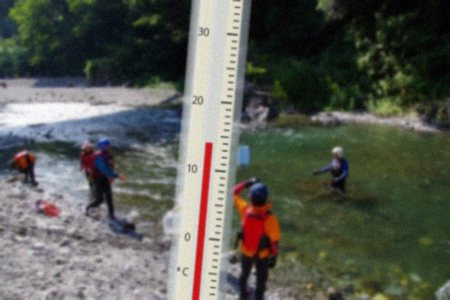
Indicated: 14; °C
